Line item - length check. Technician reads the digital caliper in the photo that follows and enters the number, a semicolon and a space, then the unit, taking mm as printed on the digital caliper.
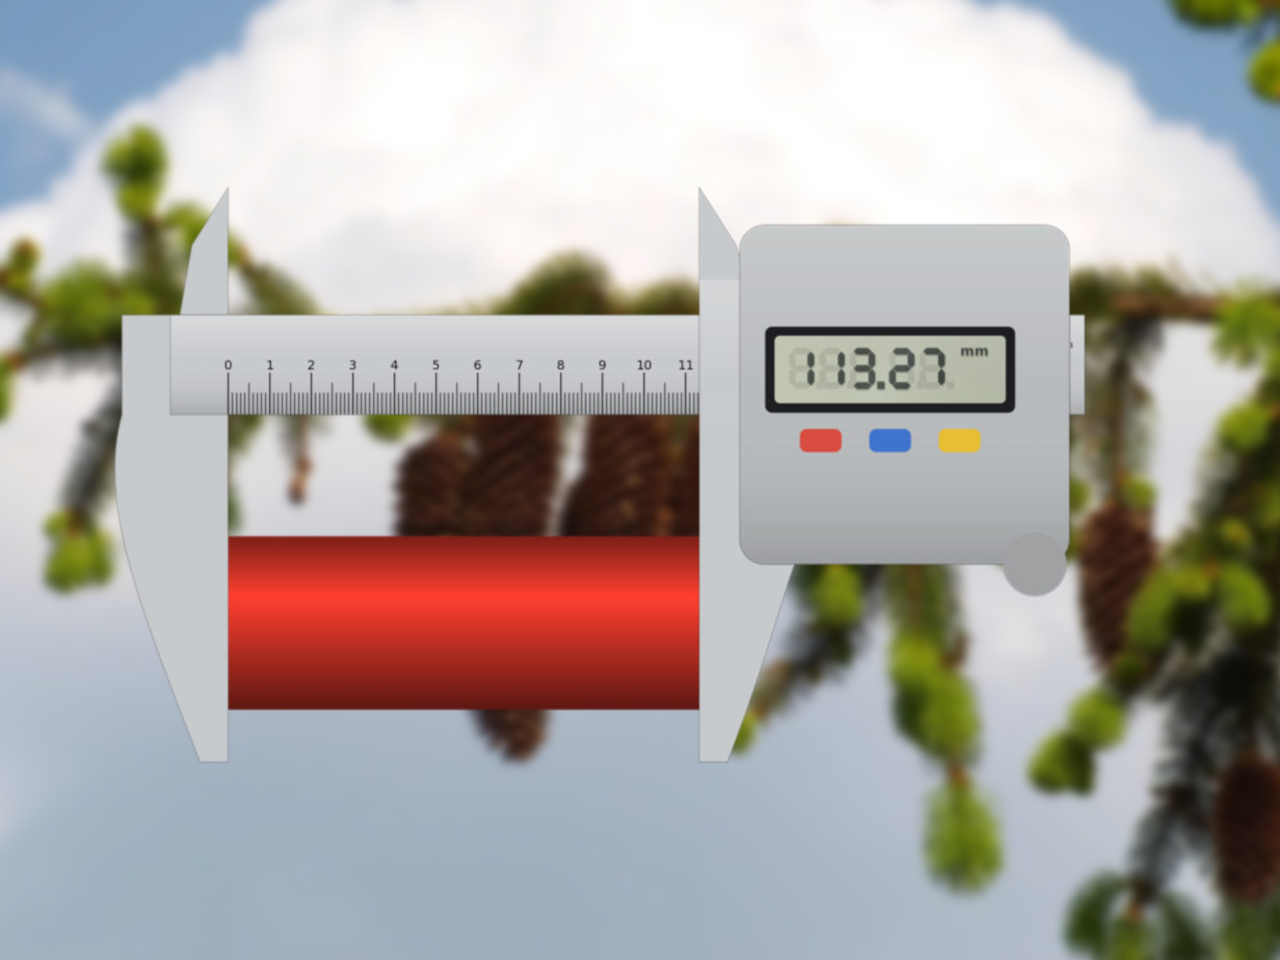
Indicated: 113.27; mm
